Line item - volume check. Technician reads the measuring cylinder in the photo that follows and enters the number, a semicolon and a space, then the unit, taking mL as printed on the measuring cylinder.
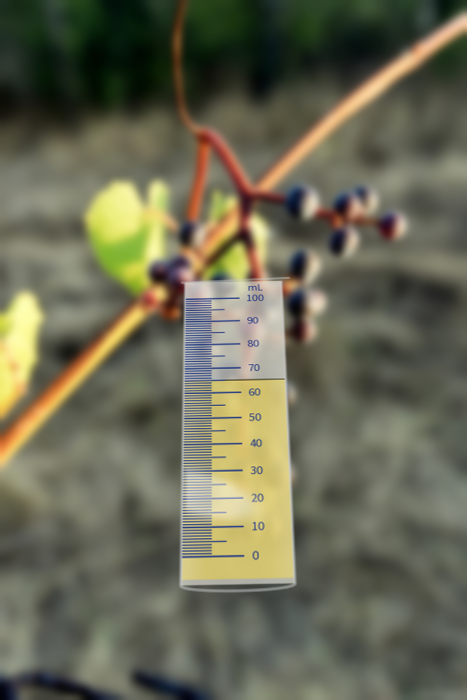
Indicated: 65; mL
